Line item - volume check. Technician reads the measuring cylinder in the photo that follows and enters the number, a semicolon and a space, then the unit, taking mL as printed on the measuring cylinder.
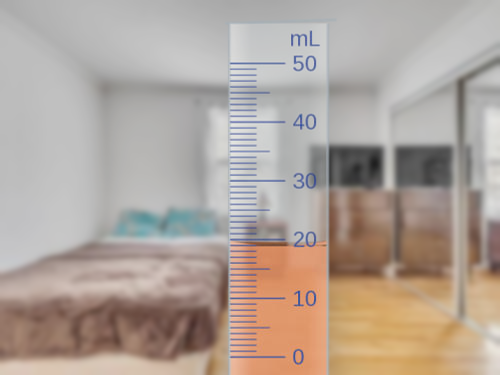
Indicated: 19; mL
